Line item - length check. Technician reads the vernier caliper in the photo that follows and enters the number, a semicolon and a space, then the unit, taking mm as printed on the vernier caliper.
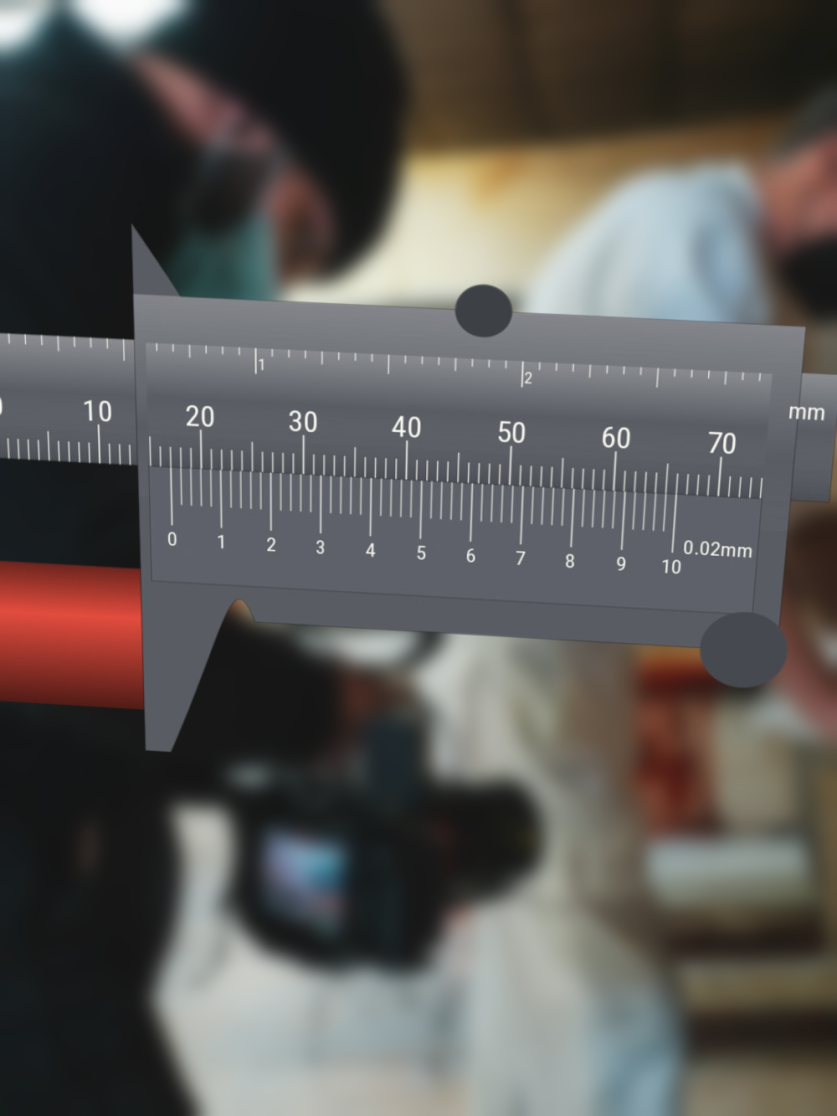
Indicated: 17.0; mm
